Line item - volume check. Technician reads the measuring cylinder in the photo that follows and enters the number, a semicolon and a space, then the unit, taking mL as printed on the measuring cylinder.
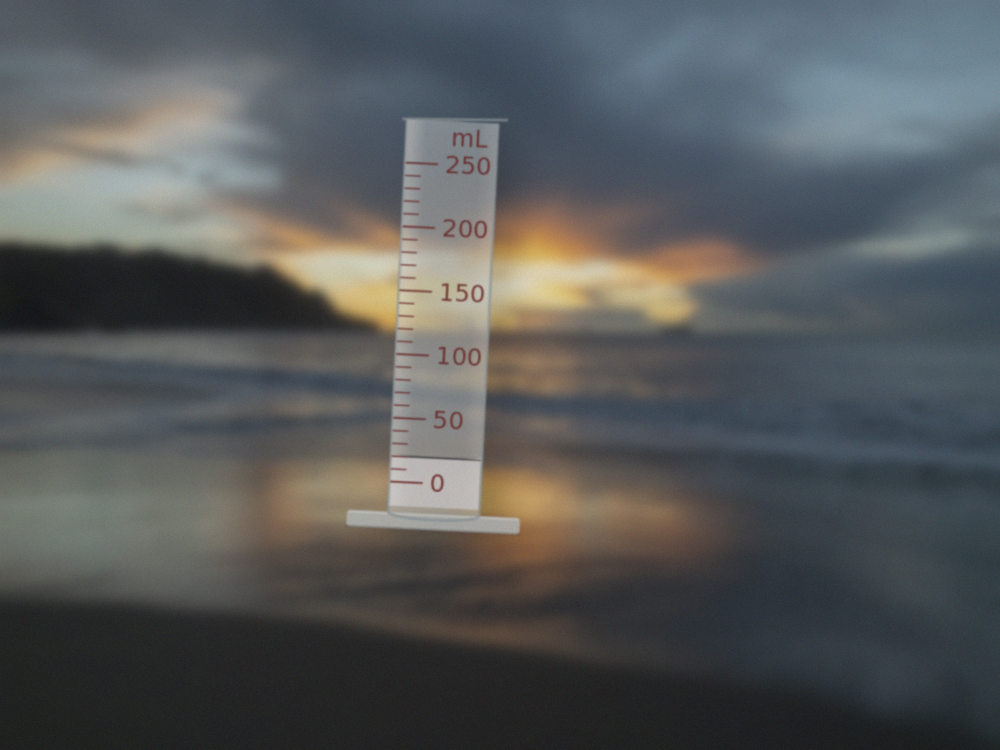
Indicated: 20; mL
